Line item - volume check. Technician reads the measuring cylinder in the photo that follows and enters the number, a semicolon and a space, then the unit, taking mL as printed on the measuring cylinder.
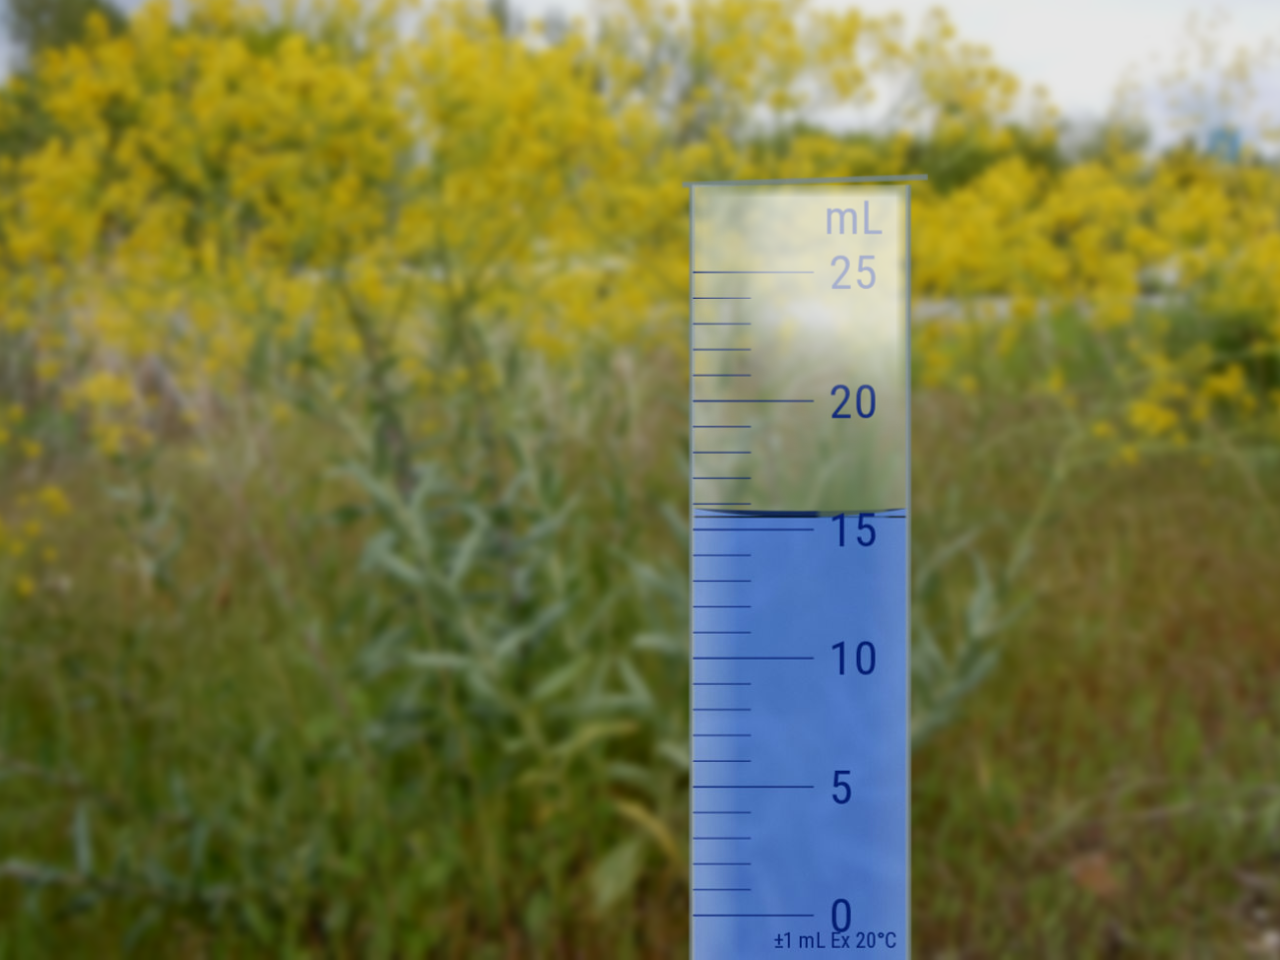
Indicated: 15.5; mL
